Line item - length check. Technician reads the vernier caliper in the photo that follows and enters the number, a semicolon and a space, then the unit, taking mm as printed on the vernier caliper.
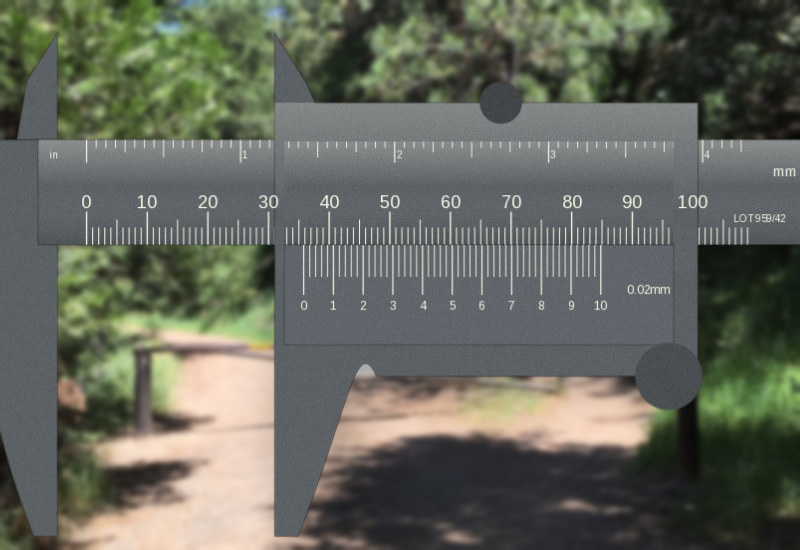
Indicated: 35.8; mm
